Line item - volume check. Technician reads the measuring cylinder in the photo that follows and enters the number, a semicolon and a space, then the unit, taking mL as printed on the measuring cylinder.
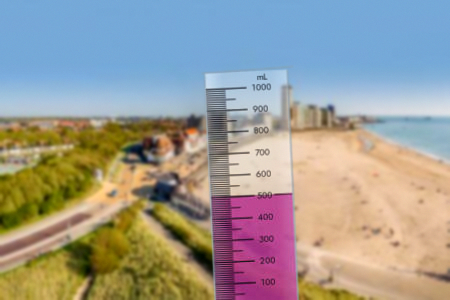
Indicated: 500; mL
